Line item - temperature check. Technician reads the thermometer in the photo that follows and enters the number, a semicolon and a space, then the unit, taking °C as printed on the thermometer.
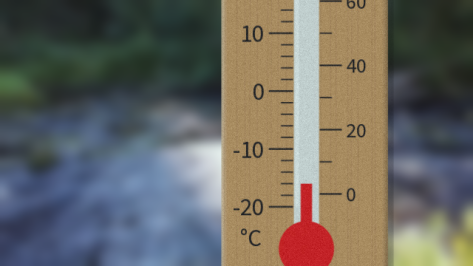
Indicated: -16; °C
